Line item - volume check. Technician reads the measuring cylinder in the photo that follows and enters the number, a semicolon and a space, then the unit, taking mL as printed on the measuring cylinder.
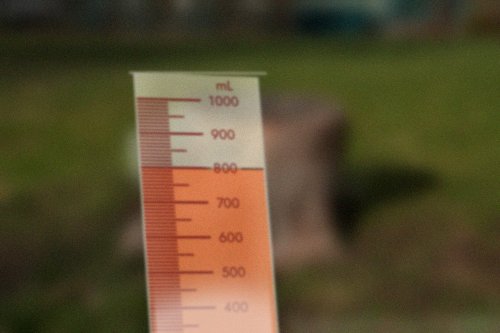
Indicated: 800; mL
